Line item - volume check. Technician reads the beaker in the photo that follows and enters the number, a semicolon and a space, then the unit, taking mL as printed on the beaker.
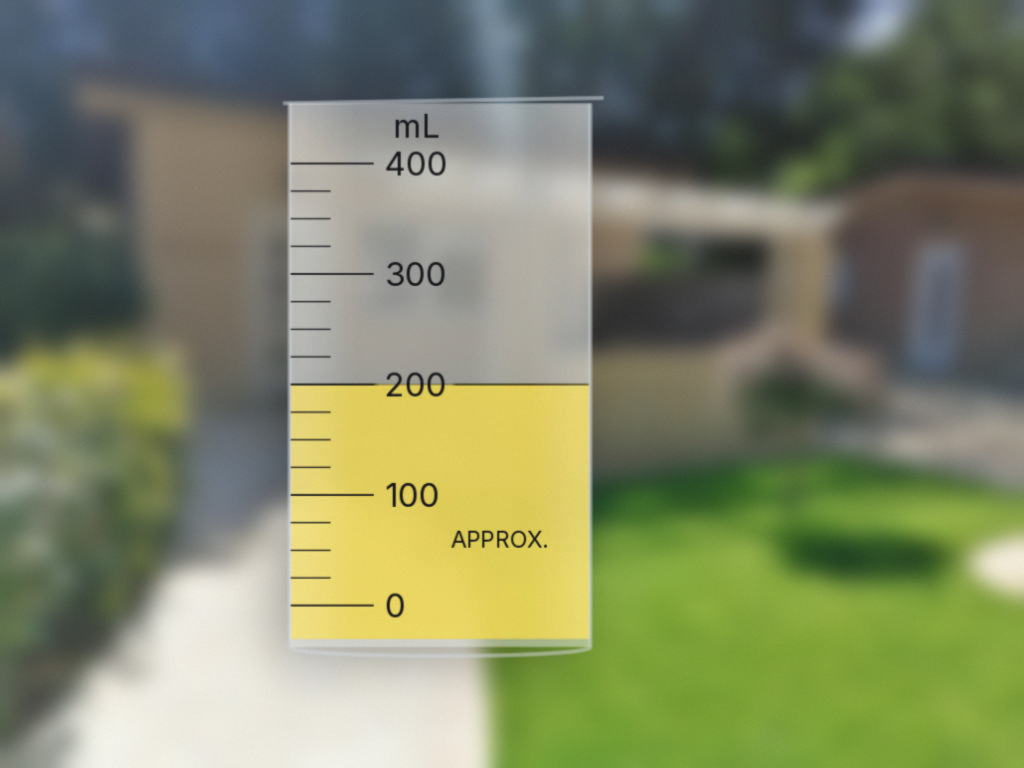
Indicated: 200; mL
